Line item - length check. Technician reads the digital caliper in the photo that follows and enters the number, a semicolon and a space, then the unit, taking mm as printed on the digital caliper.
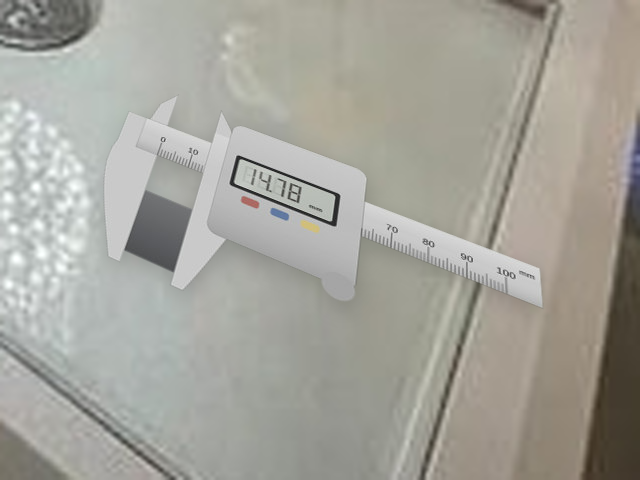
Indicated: 14.78; mm
